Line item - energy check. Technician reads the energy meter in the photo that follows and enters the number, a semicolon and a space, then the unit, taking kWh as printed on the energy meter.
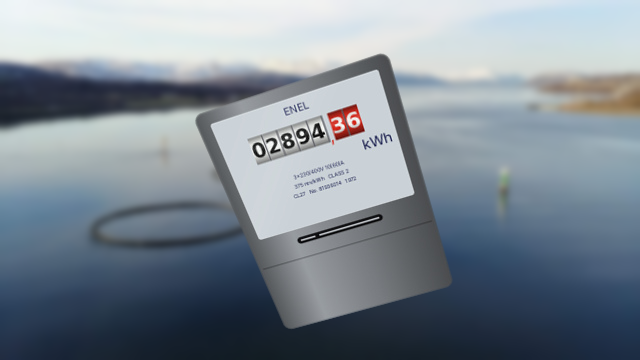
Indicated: 2894.36; kWh
